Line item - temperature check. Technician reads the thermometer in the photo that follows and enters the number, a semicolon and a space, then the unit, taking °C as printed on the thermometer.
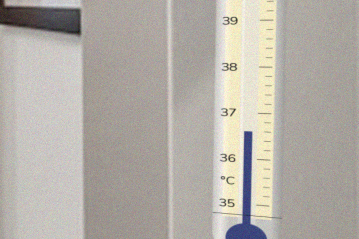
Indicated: 36.6; °C
